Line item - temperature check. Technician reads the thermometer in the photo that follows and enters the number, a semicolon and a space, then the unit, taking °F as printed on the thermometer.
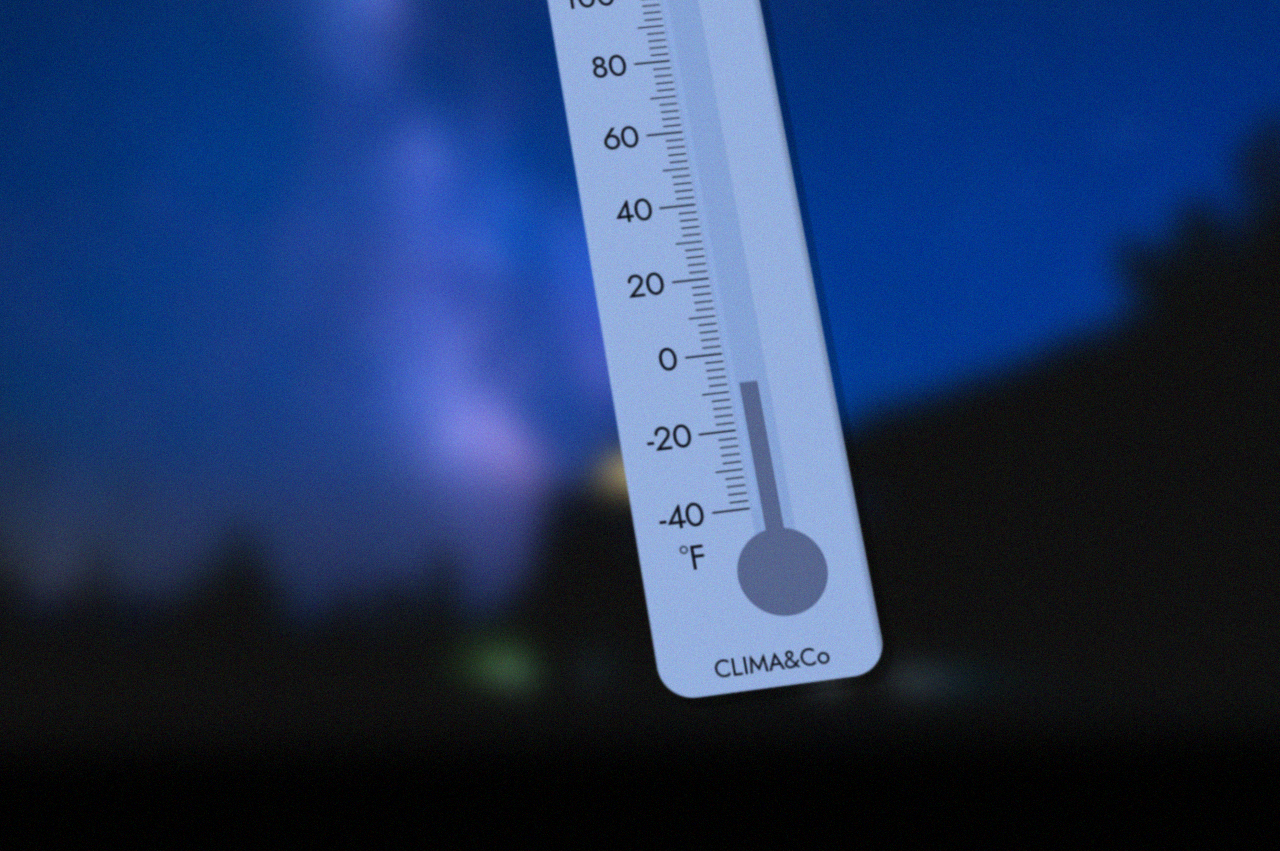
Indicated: -8; °F
